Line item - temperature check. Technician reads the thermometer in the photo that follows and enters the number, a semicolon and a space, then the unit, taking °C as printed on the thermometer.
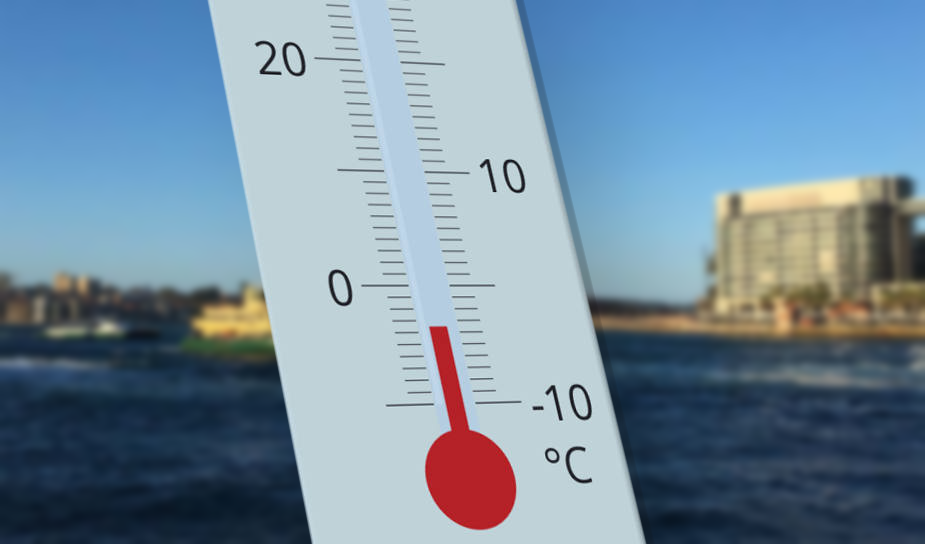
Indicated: -3.5; °C
